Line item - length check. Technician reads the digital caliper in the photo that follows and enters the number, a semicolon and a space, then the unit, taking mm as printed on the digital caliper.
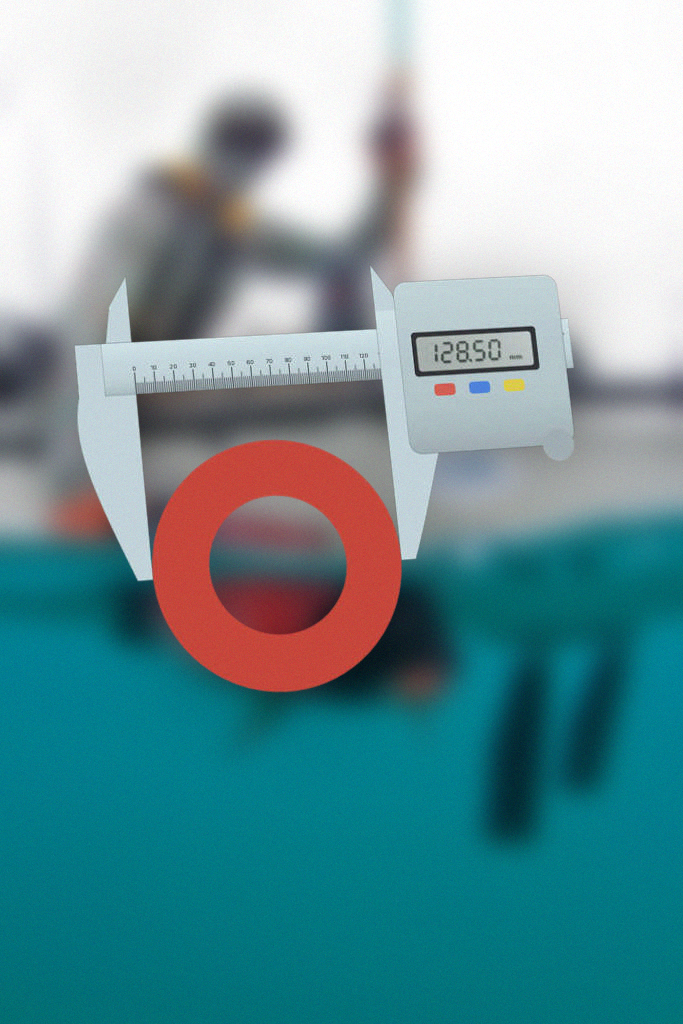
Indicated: 128.50; mm
